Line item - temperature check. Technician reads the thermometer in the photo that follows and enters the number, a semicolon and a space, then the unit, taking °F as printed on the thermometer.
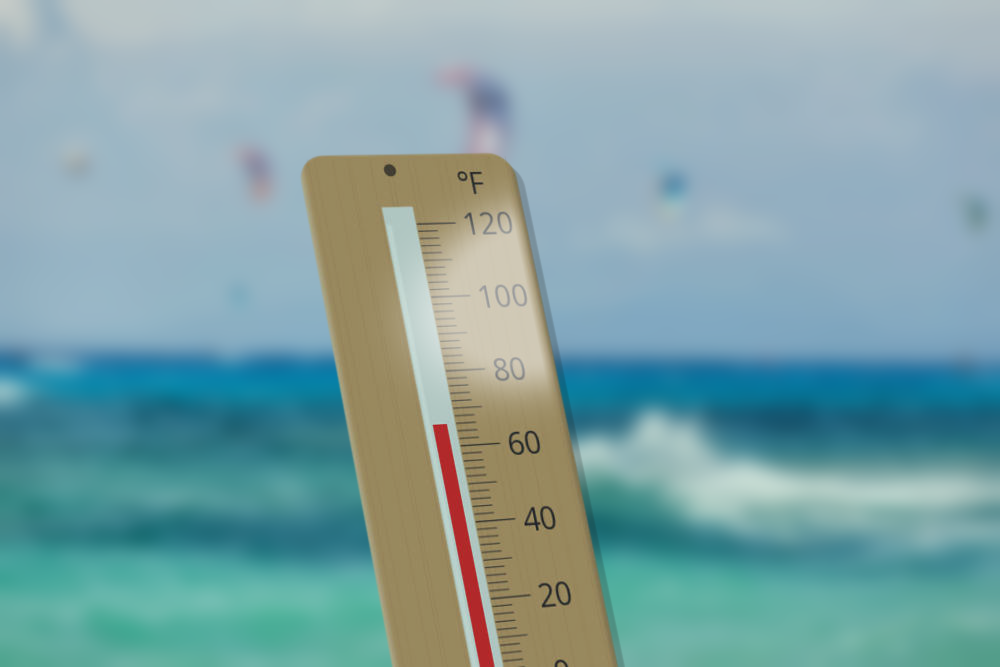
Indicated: 66; °F
